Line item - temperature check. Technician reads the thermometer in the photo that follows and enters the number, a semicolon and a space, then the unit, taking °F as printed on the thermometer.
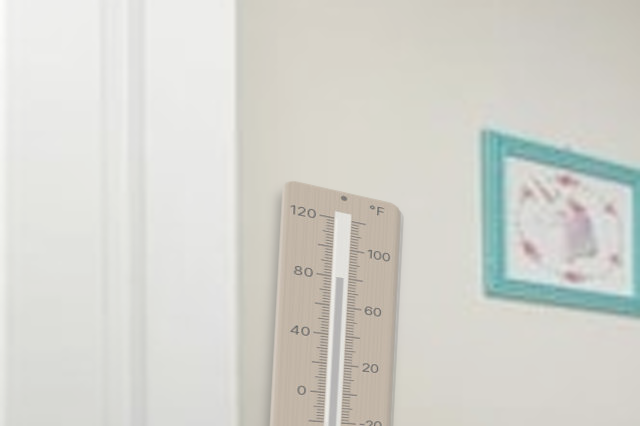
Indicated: 80; °F
